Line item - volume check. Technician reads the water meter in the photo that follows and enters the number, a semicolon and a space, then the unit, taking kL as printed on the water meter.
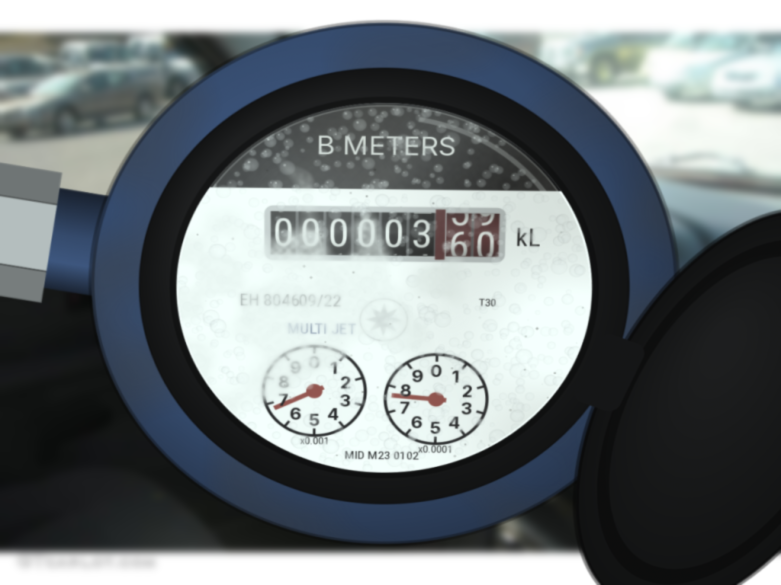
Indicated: 3.5967; kL
